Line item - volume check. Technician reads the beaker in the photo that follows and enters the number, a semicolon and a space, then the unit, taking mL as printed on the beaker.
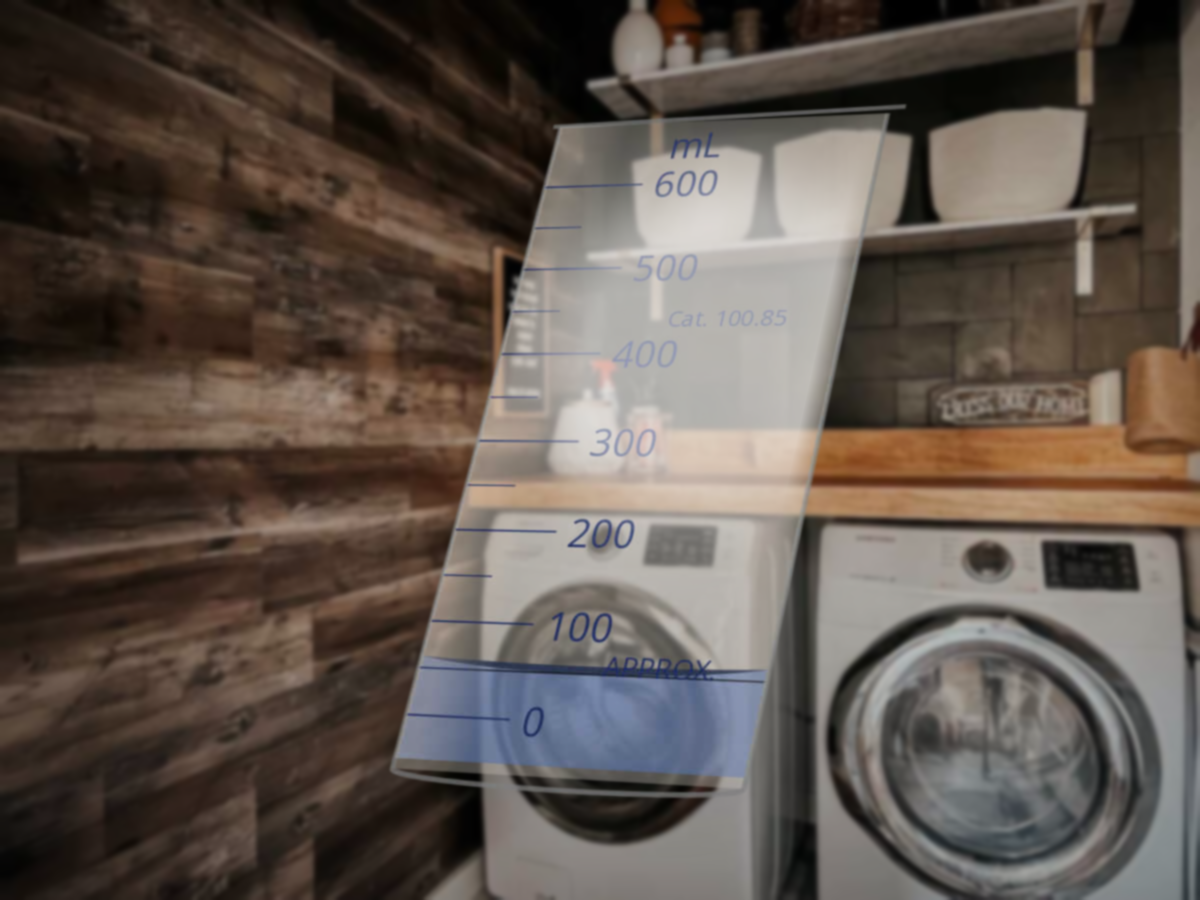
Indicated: 50; mL
